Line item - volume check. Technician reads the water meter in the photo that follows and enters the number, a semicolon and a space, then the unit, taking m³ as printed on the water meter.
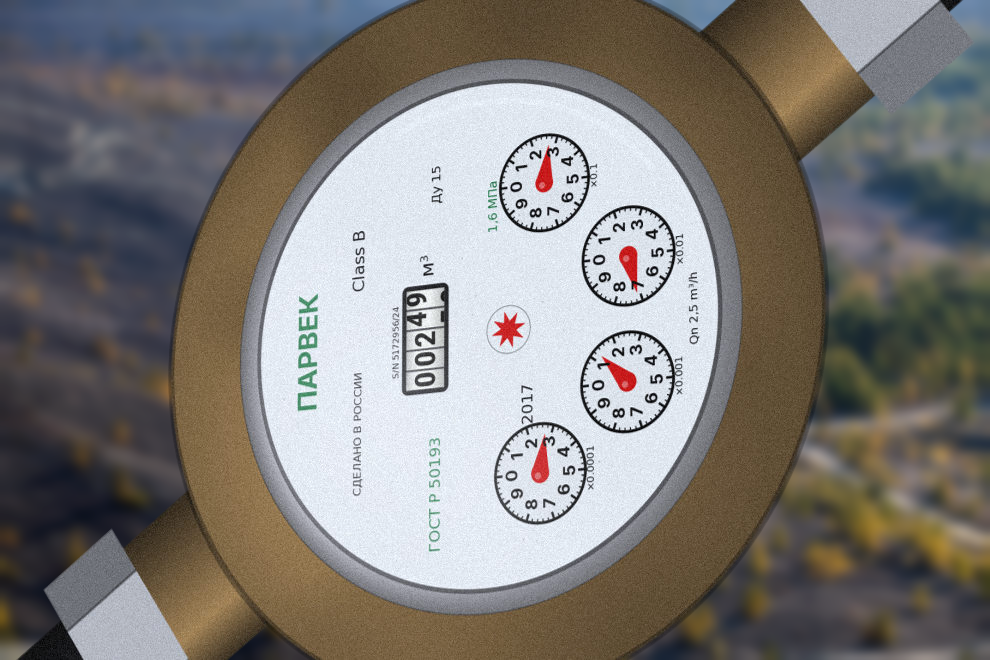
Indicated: 249.2712; m³
